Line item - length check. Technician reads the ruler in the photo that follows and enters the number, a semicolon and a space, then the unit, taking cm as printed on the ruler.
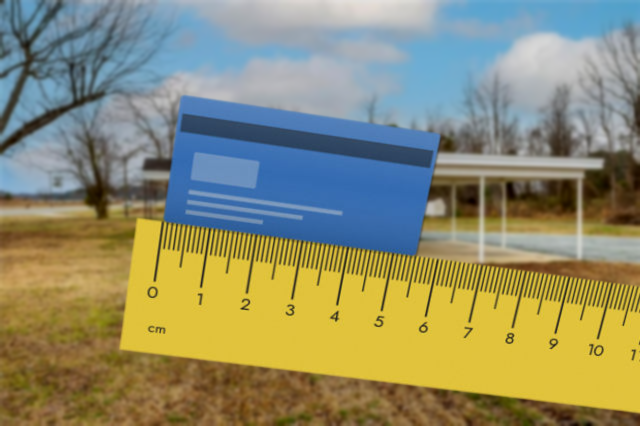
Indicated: 5.5; cm
